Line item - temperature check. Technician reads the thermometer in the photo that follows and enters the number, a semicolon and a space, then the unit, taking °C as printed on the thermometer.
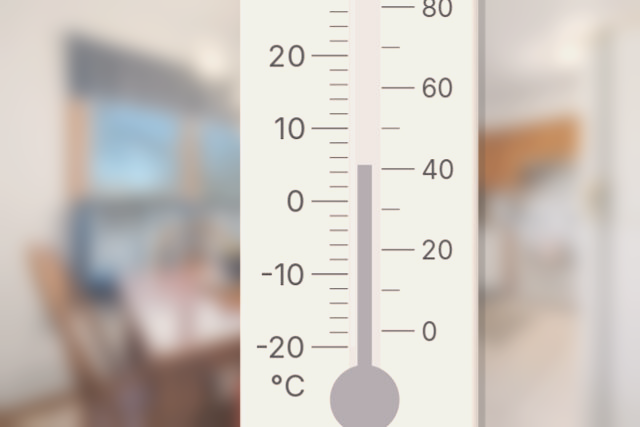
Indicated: 5; °C
